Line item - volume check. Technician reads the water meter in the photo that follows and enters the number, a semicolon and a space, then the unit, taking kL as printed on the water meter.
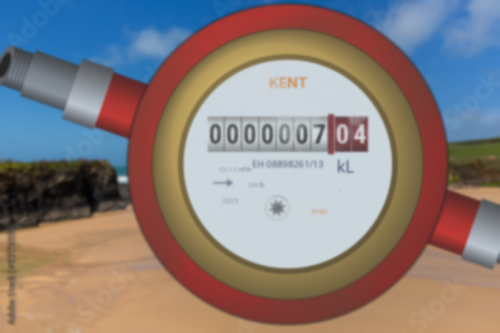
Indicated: 7.04; kL
